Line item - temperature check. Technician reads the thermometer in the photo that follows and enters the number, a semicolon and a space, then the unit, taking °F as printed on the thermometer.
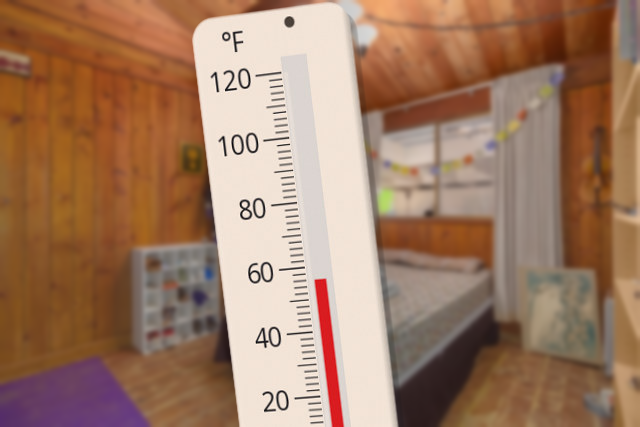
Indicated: 56; °F
